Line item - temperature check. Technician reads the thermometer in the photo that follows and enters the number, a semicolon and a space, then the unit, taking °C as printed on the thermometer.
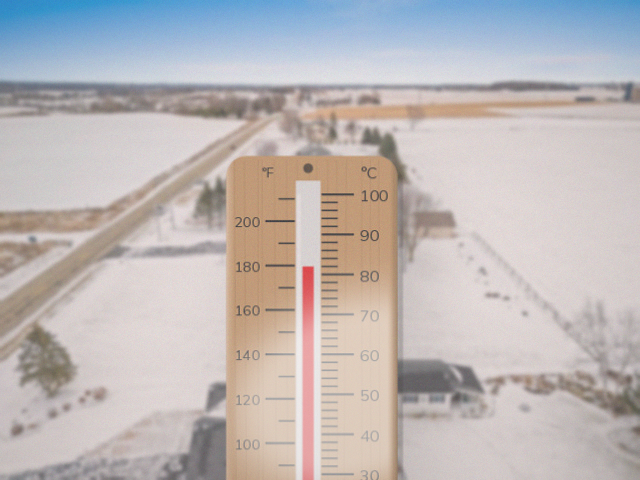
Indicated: 82; °C
